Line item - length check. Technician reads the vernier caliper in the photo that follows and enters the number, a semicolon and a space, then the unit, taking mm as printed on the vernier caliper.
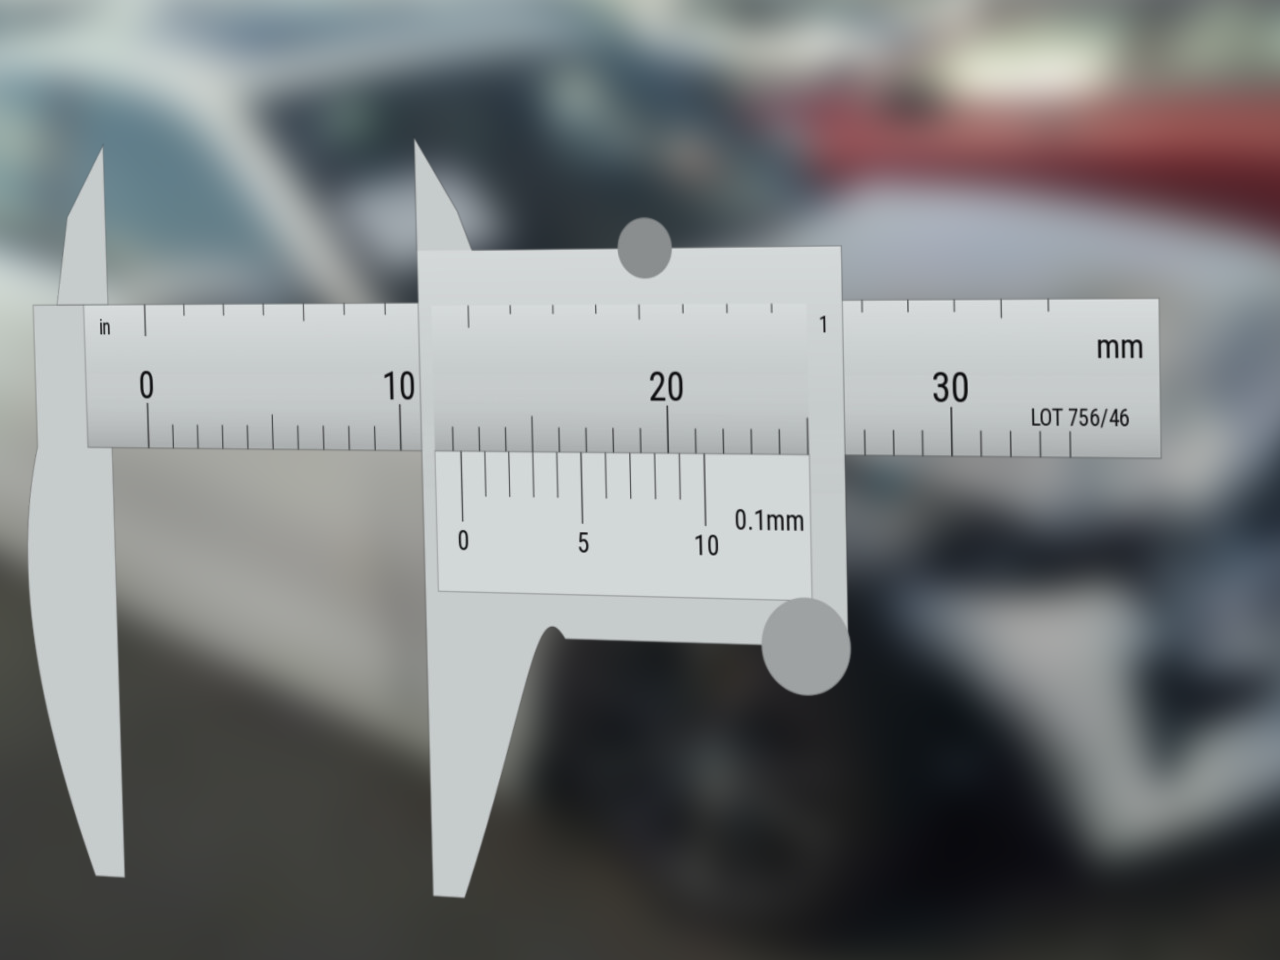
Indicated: 12.3; mm
